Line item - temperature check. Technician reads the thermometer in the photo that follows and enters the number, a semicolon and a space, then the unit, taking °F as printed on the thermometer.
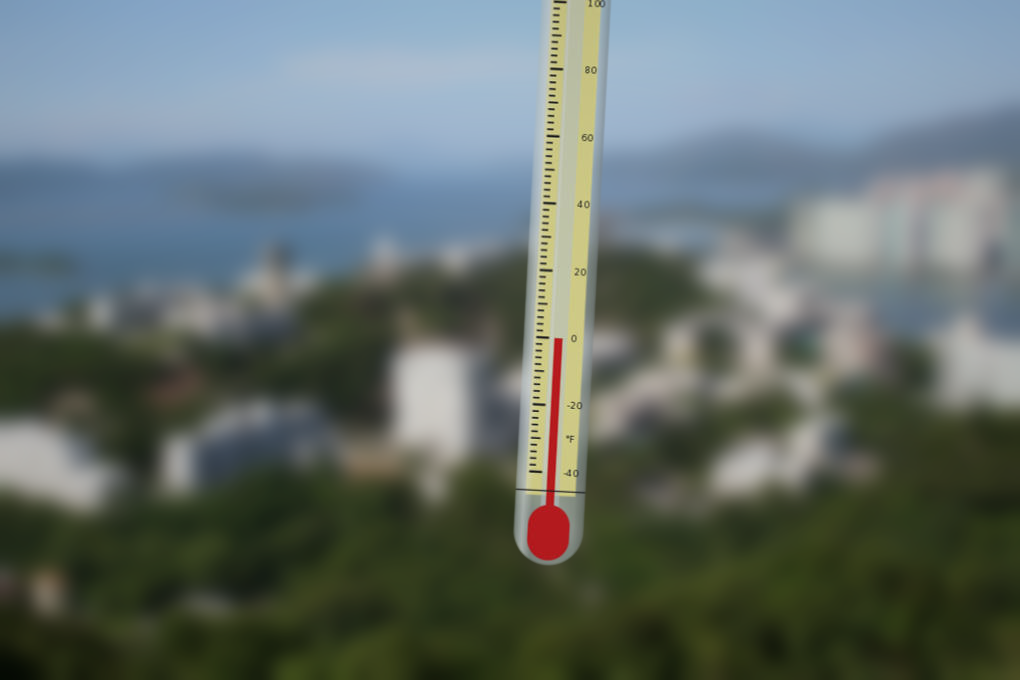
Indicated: 0; °F
